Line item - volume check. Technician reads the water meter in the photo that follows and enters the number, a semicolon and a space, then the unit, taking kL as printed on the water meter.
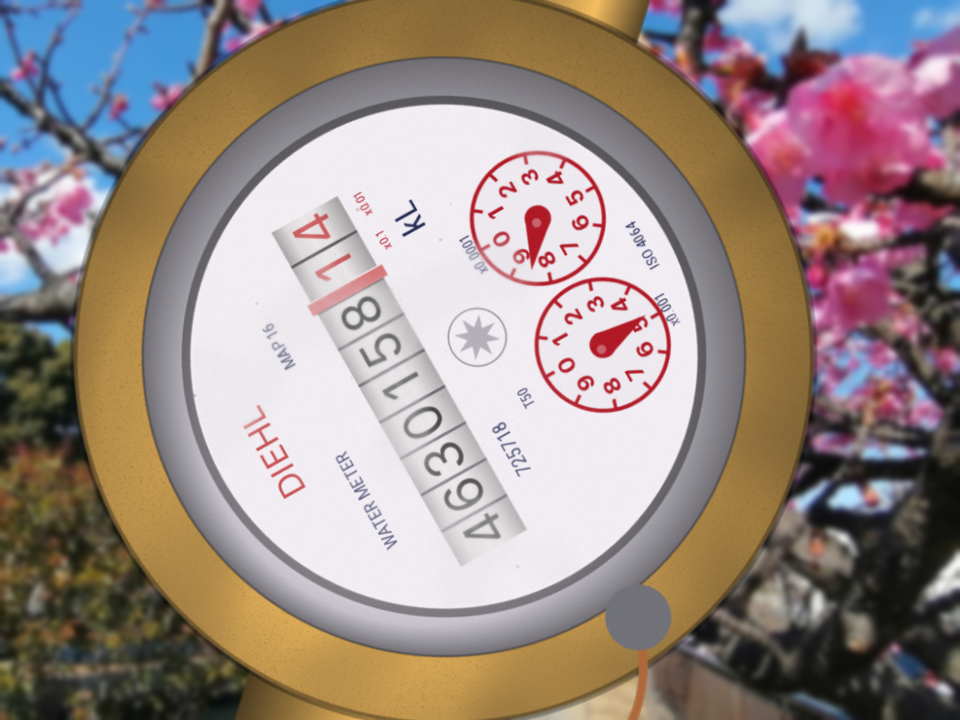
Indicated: 4630158.1448; kL
